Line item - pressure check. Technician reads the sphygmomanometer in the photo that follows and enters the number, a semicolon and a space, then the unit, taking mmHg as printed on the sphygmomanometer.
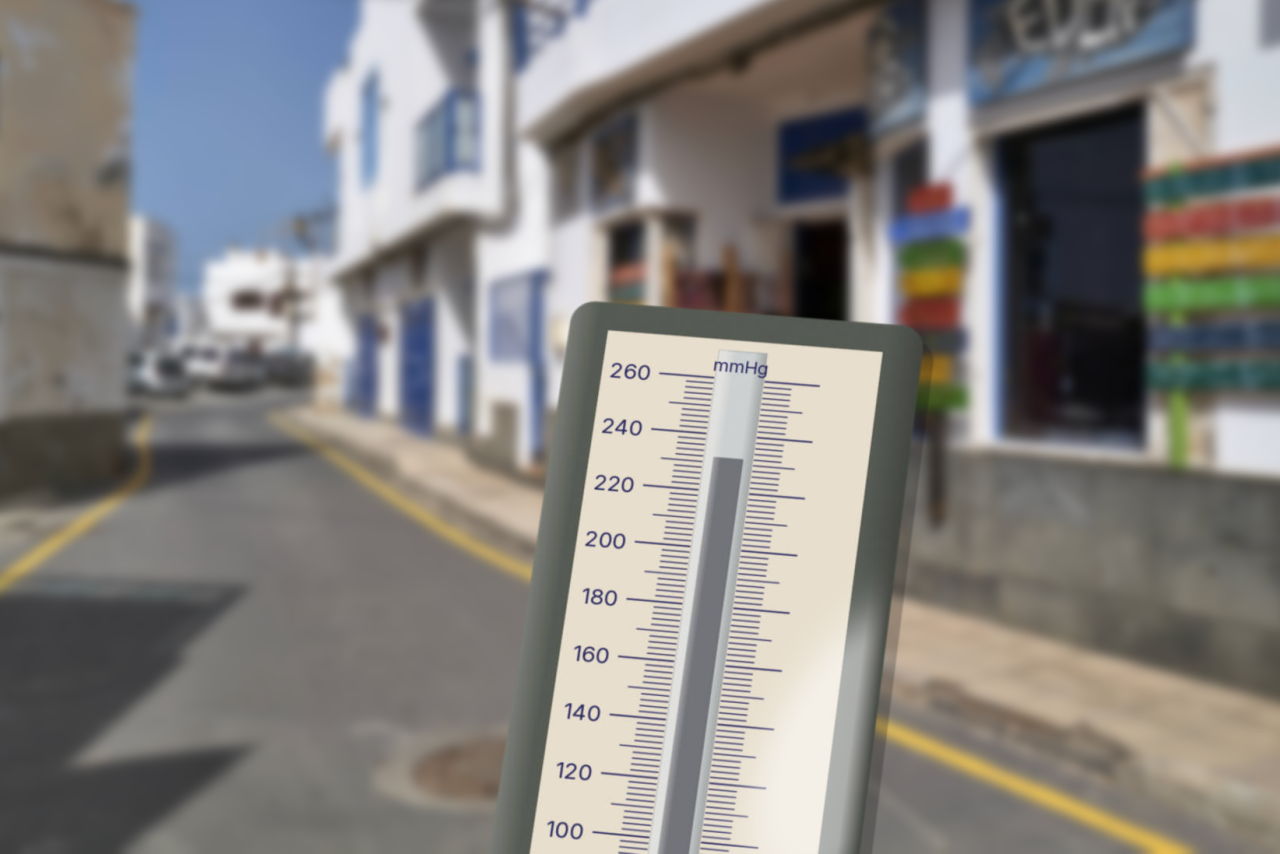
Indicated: 232; mmHg
